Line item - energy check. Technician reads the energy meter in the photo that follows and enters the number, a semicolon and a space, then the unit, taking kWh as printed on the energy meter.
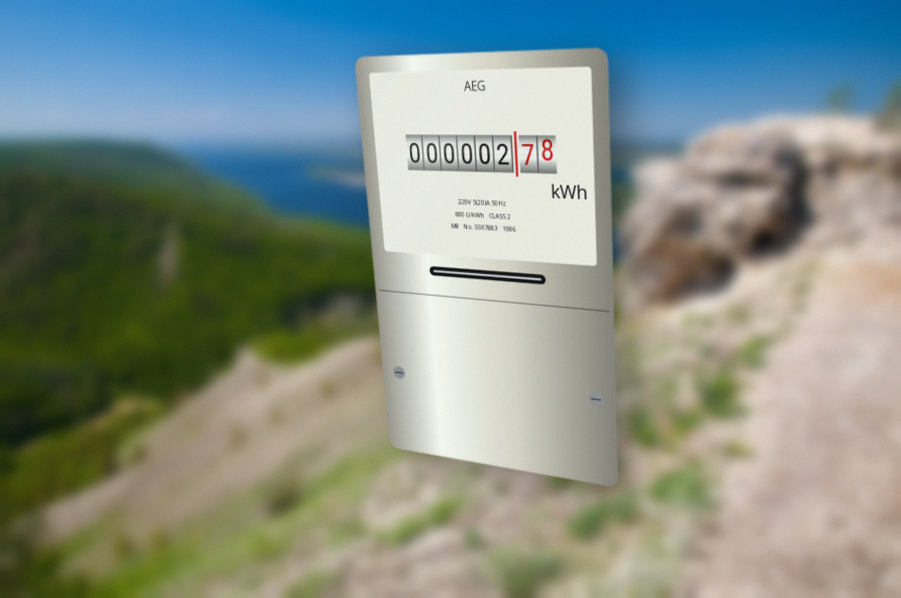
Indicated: 2.78; kWh
